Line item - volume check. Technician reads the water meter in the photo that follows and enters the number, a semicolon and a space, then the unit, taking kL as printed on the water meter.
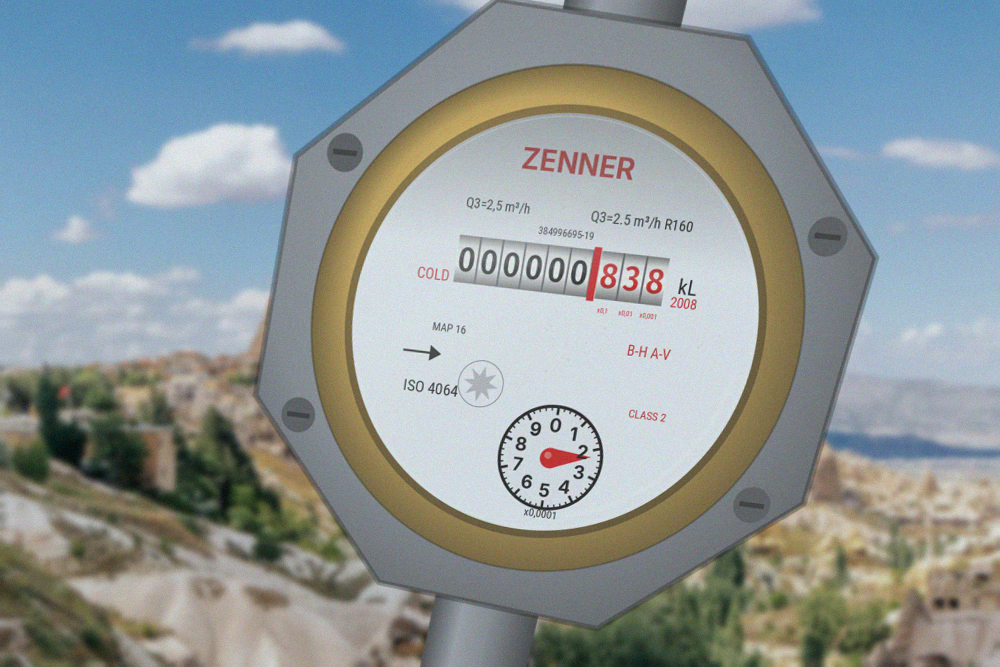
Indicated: 0.8382; kL
